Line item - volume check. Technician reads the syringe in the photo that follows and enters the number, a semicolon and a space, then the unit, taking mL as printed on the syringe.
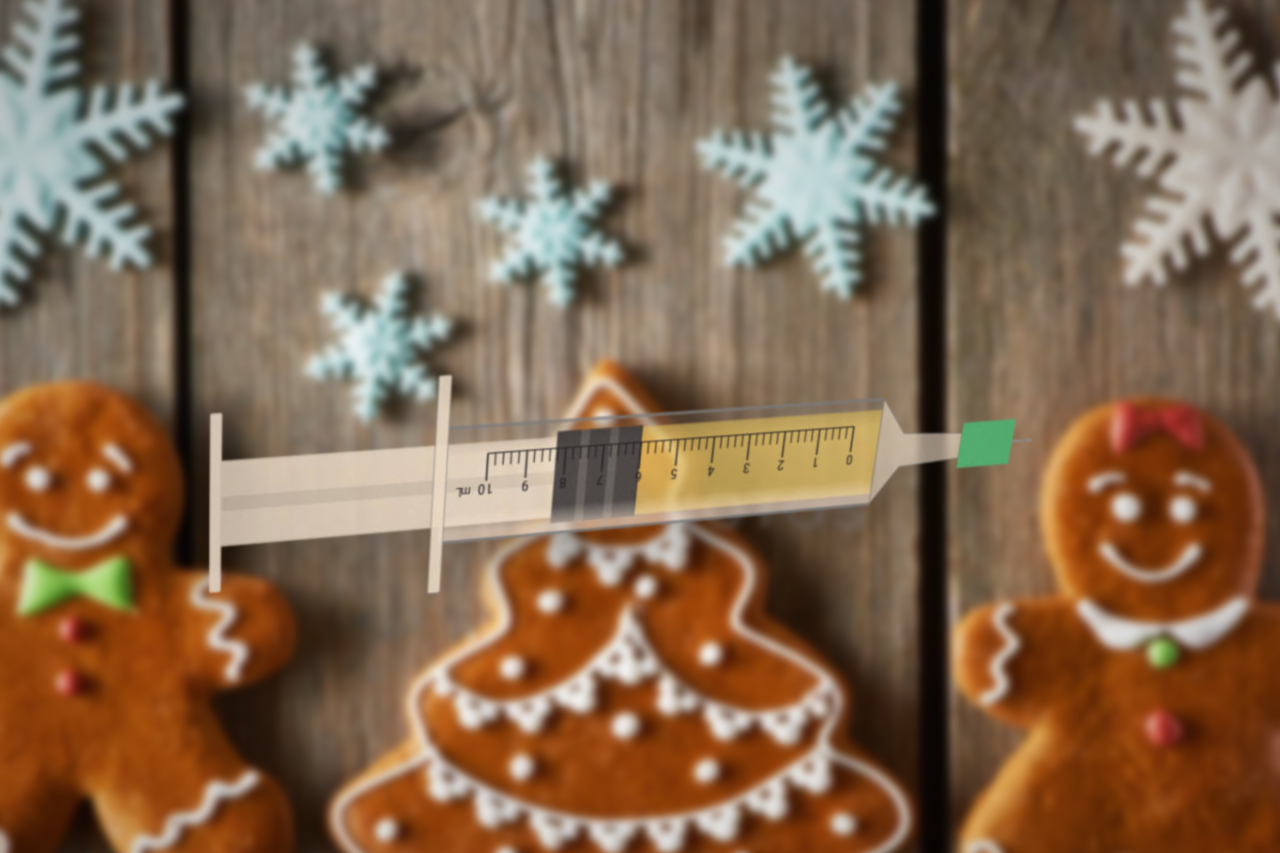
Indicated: 6; mL
